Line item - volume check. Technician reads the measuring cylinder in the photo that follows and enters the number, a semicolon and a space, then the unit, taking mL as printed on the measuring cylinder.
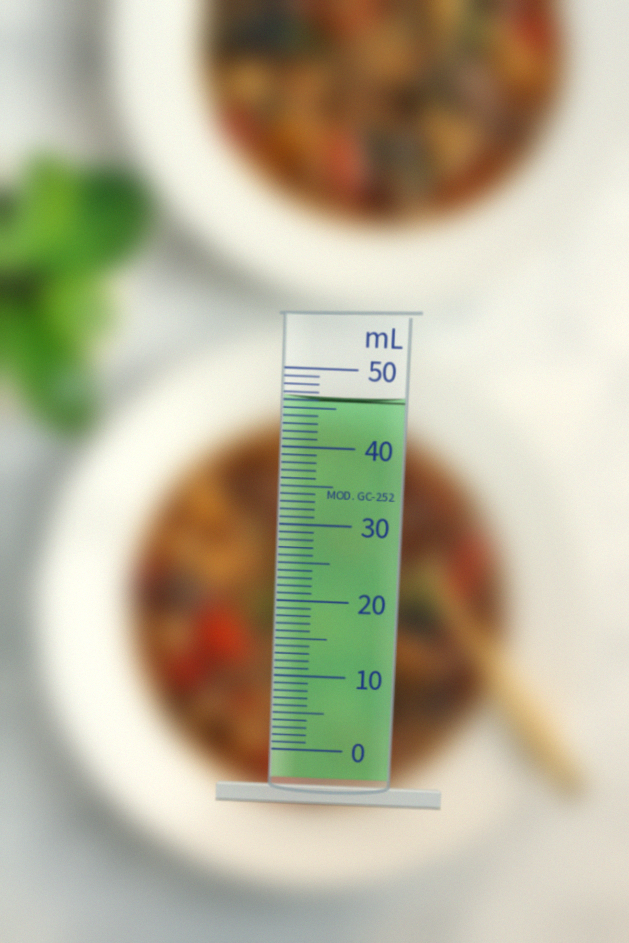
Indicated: 46; mL
